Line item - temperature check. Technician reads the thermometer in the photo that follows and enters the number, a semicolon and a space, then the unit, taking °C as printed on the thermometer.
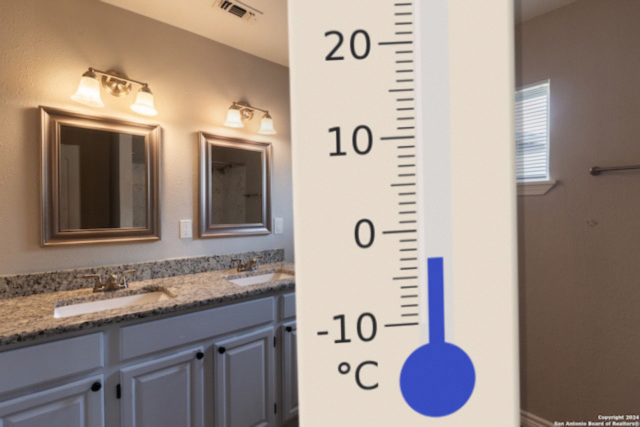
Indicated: -3; °C
